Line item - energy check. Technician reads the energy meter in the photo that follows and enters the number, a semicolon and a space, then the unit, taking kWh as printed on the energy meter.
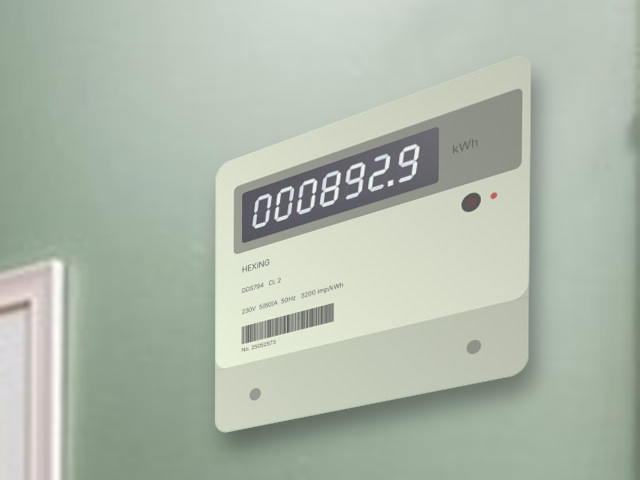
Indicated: 892.9; kWh
